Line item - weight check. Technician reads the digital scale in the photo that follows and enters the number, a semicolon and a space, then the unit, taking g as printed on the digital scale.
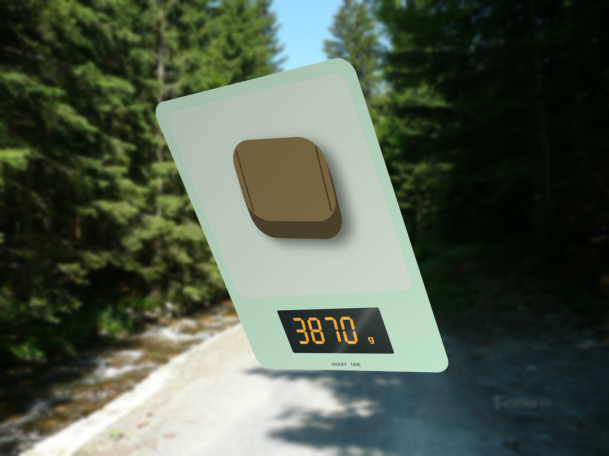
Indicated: 3870; g
